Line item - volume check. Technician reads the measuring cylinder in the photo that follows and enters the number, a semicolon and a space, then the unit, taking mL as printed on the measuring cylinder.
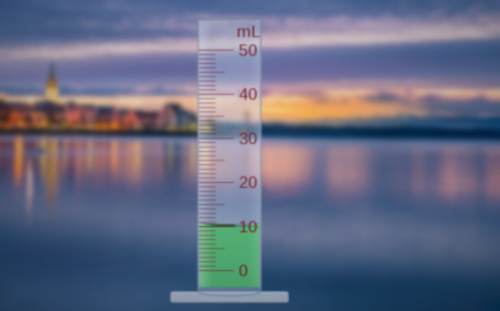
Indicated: 10; mL
